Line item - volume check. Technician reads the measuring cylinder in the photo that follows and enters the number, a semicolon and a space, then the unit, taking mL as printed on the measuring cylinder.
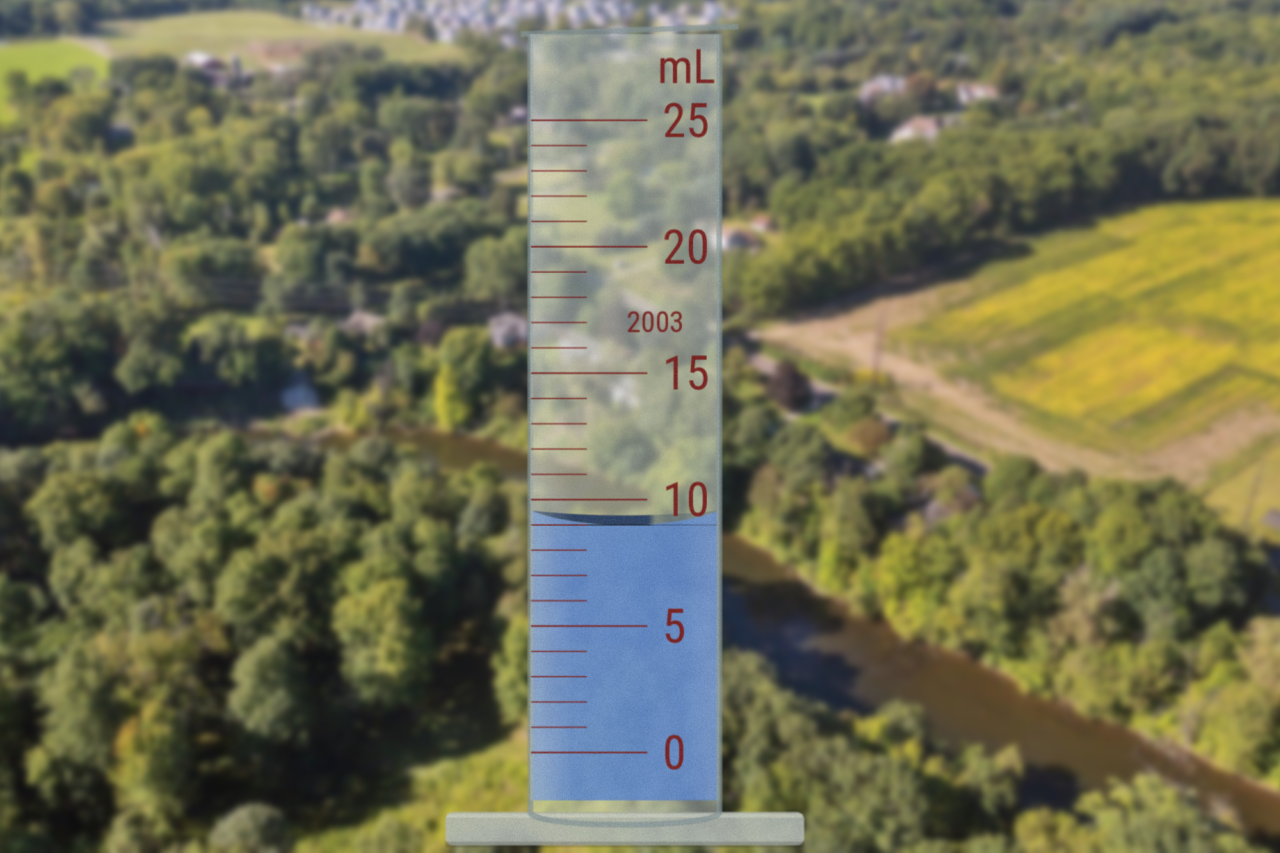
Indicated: 9; mL
